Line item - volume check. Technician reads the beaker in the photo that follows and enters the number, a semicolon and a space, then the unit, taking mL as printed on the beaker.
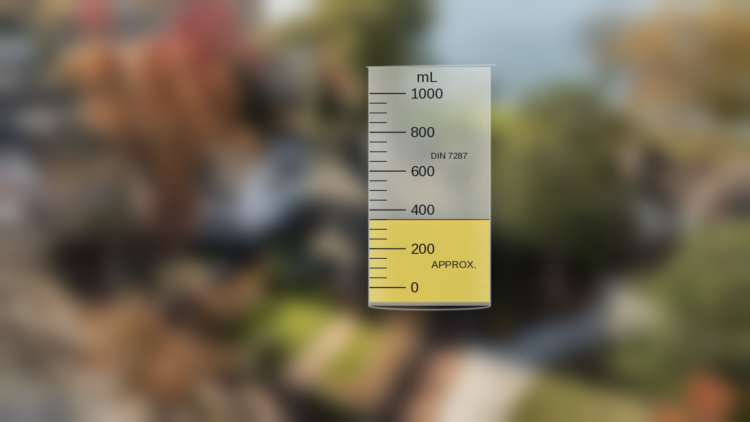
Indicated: 350; mL
